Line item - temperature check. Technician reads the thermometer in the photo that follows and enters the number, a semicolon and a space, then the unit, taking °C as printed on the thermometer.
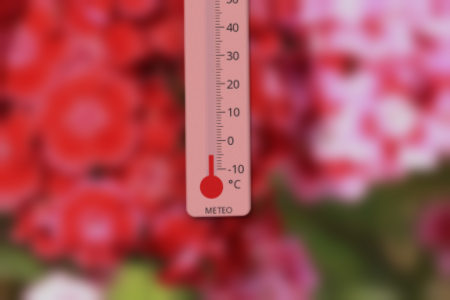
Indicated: -5; °C
